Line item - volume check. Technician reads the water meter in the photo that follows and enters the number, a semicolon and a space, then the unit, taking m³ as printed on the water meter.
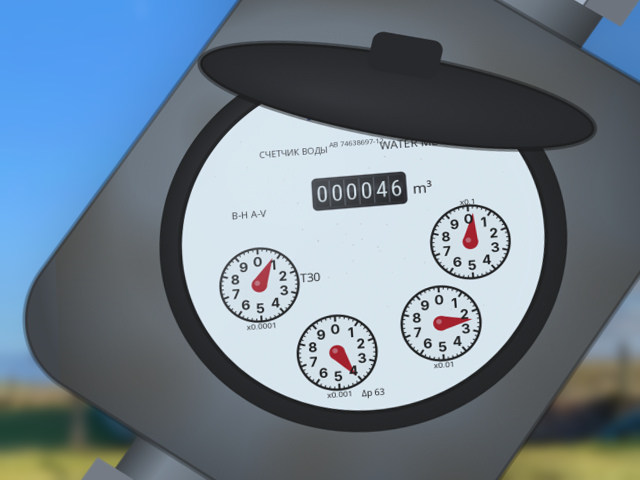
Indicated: 46.0240; m³
